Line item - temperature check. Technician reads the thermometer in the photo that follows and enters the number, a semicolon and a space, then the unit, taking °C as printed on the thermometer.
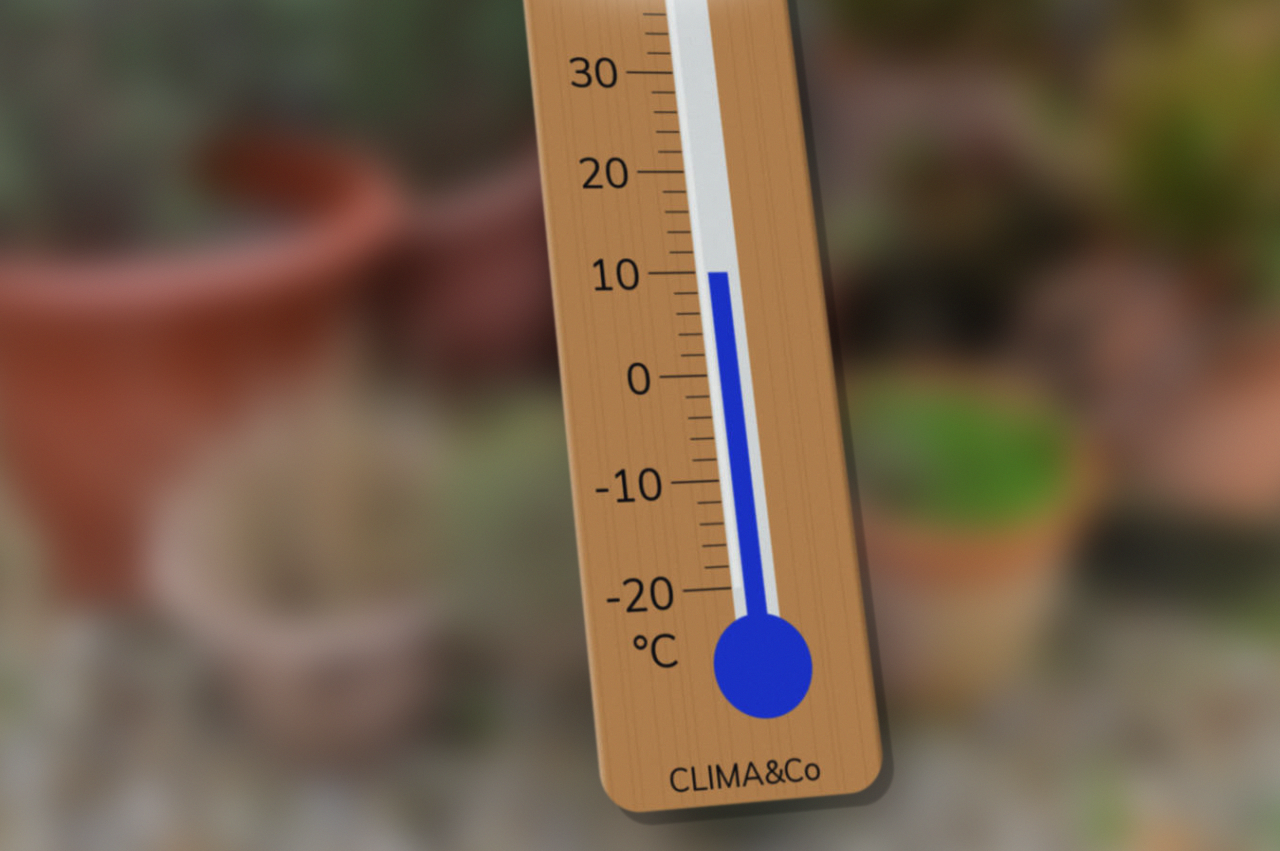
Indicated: 10; °C
